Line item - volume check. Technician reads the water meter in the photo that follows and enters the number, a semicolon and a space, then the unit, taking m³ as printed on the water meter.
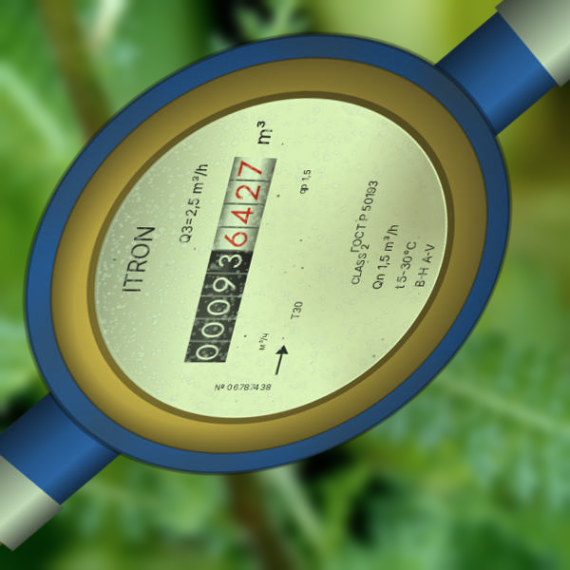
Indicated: 93.6427; m³
